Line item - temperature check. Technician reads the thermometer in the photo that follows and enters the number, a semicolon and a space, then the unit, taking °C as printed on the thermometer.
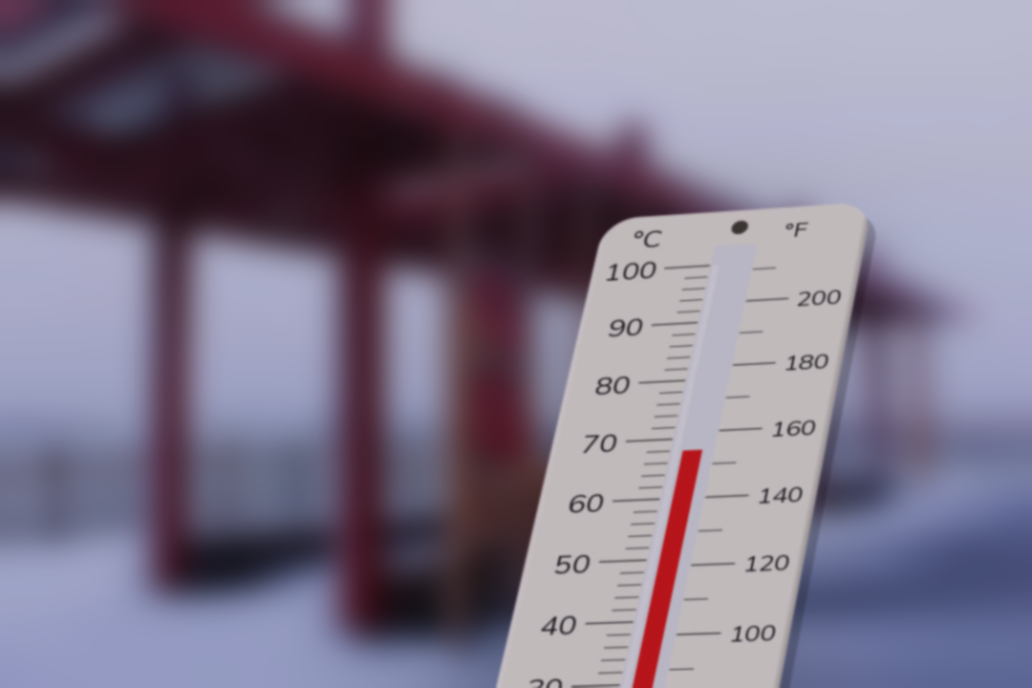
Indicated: 68; °C
